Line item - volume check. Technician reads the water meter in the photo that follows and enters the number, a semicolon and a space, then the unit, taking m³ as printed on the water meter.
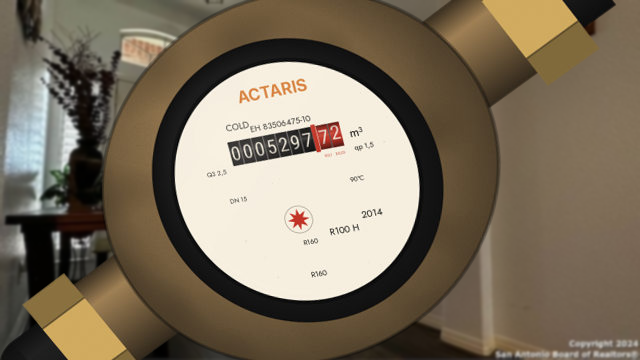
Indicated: 5297.72; m³
